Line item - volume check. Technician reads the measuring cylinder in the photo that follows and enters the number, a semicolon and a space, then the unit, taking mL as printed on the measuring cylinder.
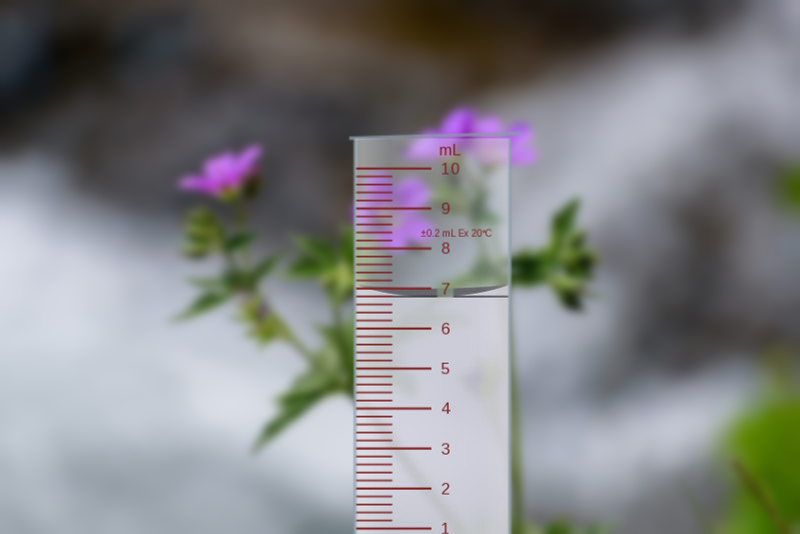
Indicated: 6.8; mL
